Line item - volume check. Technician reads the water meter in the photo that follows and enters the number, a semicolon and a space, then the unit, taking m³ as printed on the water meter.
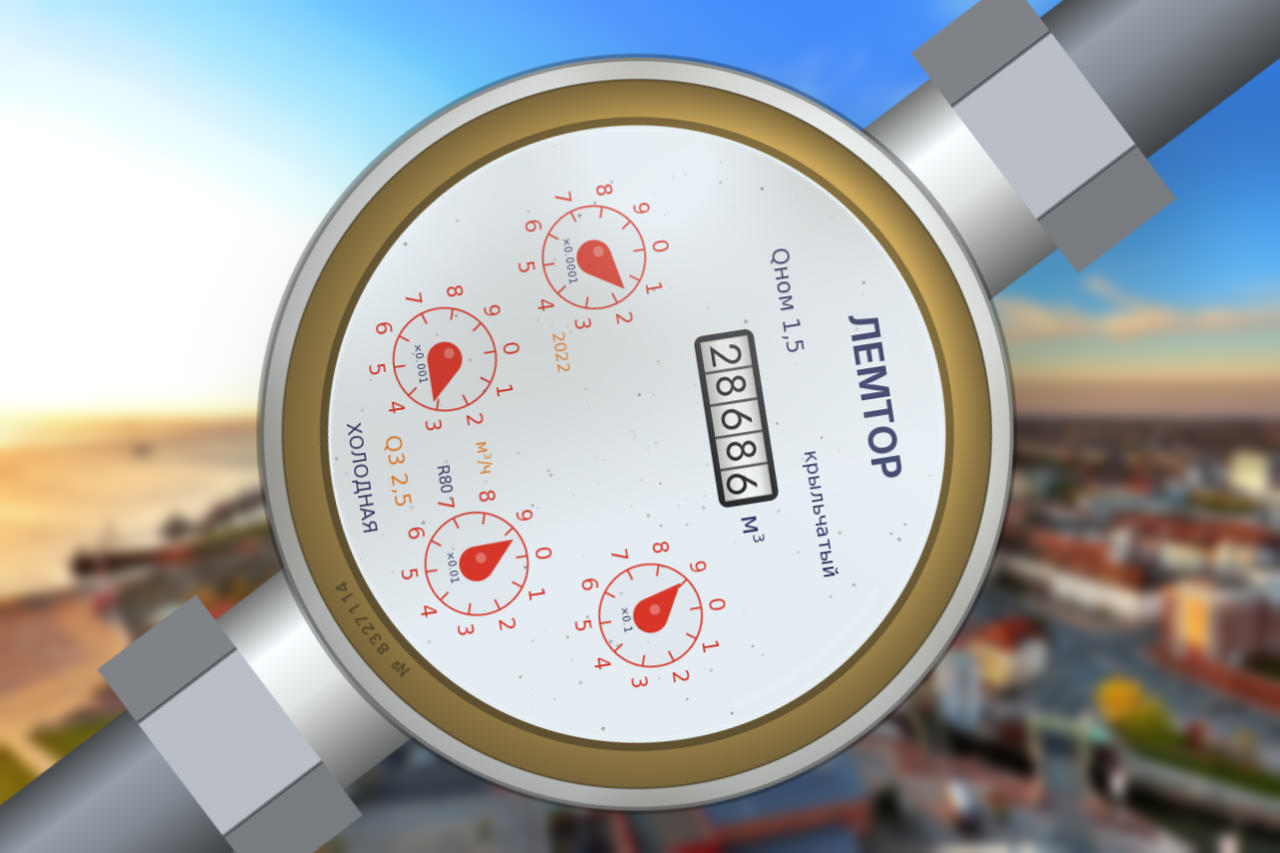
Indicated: 28685.8931; m³
